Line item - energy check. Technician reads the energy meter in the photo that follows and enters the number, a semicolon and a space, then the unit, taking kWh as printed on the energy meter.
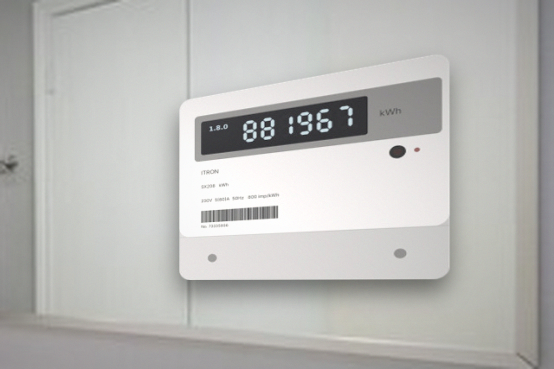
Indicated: 881967; kWh
